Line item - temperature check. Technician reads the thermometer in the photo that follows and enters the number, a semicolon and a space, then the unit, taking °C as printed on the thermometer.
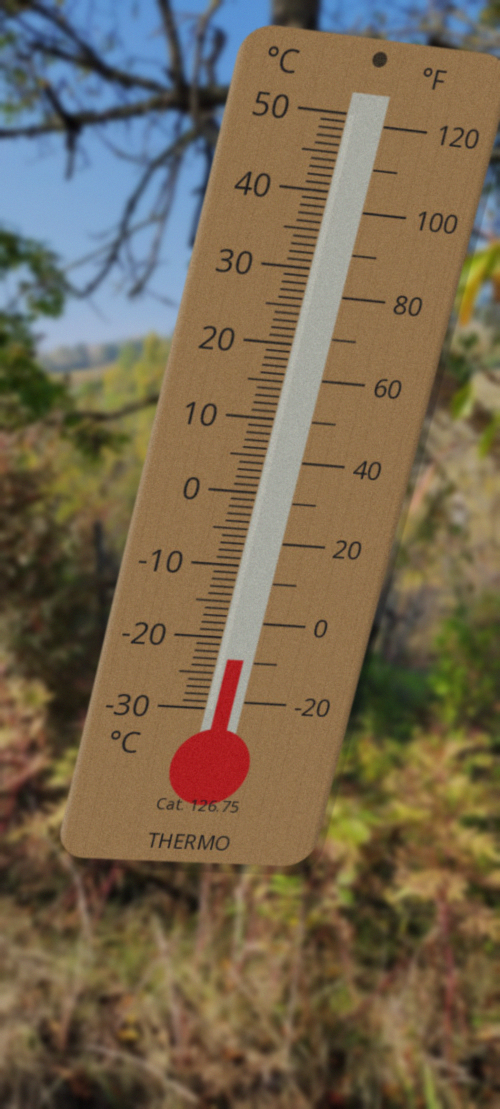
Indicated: -23; °C
